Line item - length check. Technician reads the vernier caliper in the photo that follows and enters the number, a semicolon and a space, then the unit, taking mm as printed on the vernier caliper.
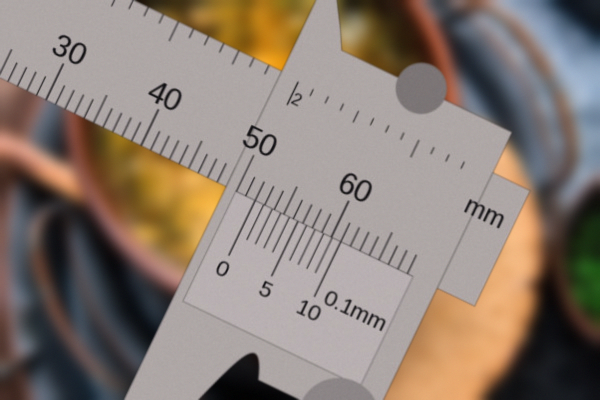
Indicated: 52.0; mm
